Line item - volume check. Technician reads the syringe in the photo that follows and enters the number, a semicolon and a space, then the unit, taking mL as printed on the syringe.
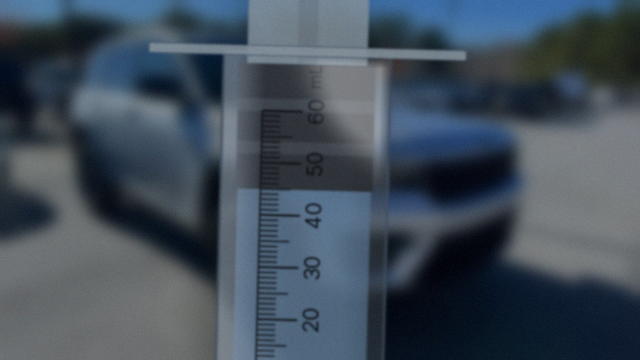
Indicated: 45; mL
